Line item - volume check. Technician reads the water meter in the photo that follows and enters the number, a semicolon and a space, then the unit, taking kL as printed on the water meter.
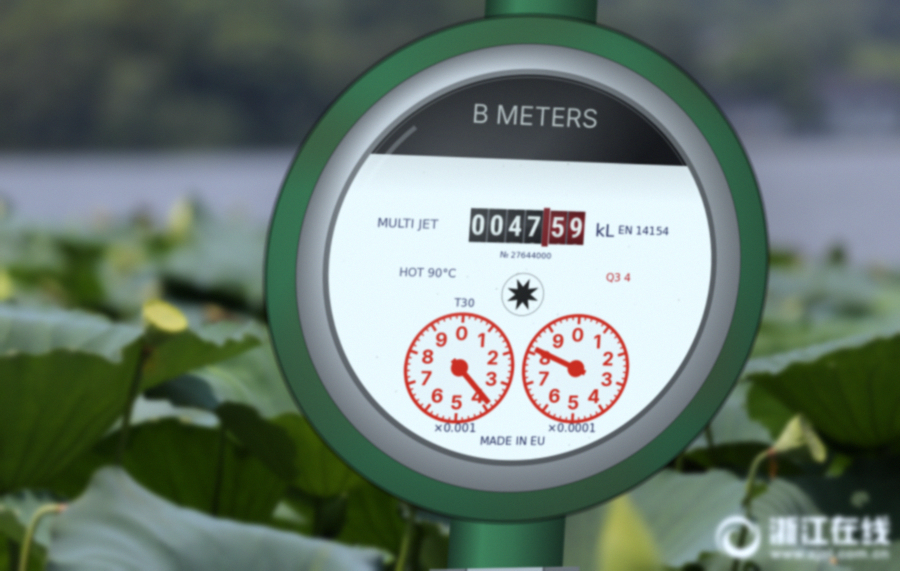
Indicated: 47.5938; kL
